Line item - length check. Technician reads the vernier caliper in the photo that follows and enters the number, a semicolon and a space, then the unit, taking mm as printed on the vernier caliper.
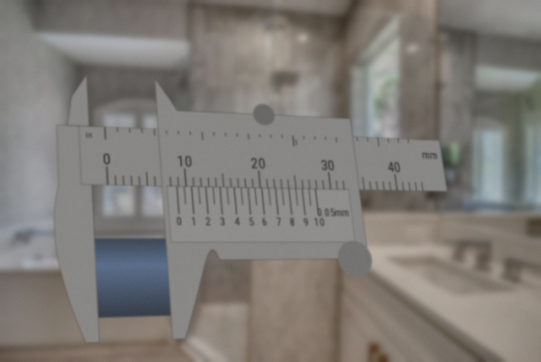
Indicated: 8.8; mm
